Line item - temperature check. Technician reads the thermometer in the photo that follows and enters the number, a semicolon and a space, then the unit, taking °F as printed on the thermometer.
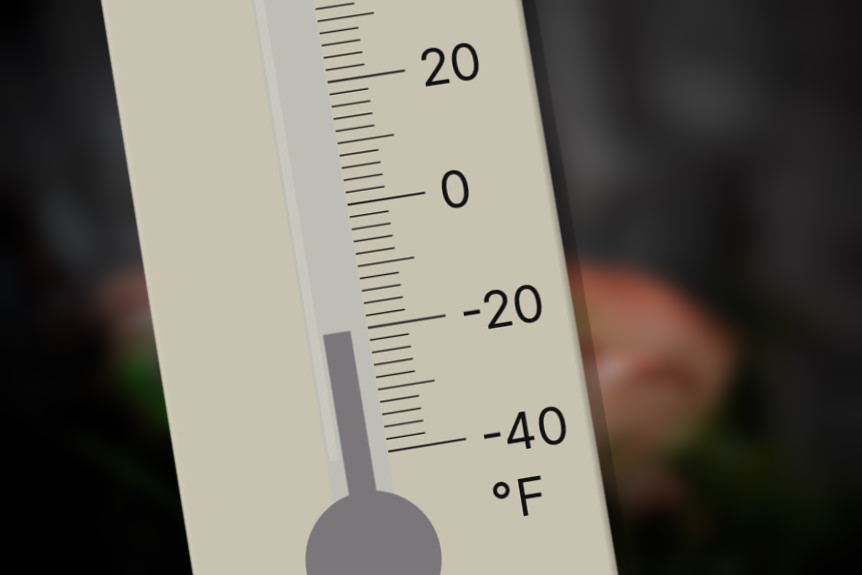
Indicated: -20; °F
